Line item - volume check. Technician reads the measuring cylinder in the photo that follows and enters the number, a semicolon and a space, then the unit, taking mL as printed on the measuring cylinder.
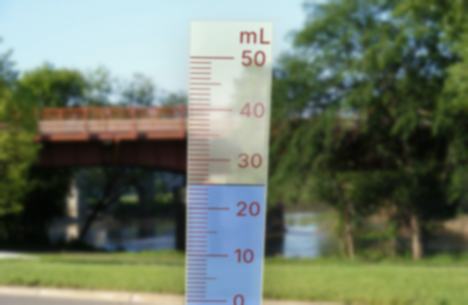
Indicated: 25; mL
